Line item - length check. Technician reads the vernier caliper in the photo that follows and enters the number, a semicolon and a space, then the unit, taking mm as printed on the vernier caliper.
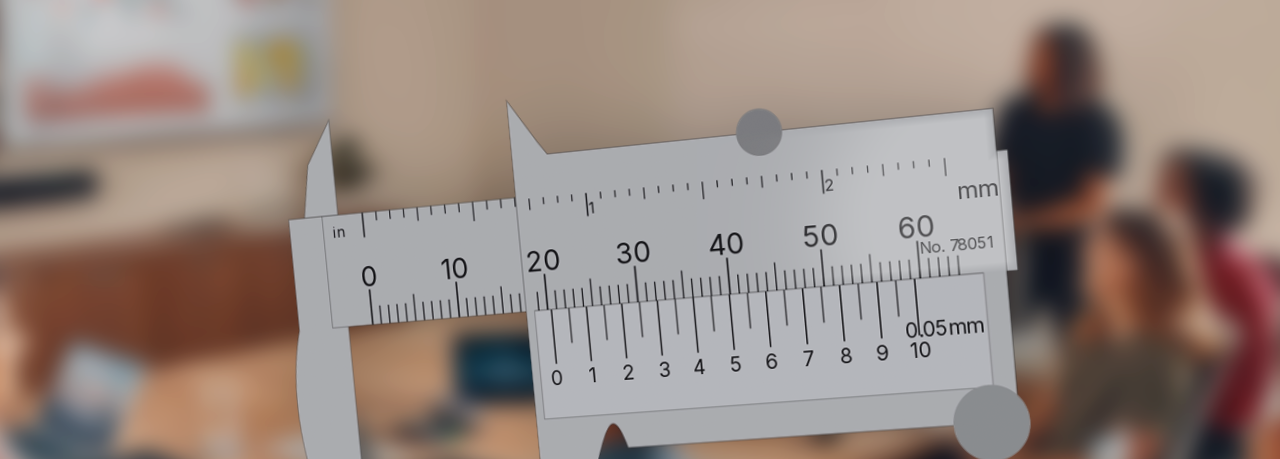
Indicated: 20.4; mm
